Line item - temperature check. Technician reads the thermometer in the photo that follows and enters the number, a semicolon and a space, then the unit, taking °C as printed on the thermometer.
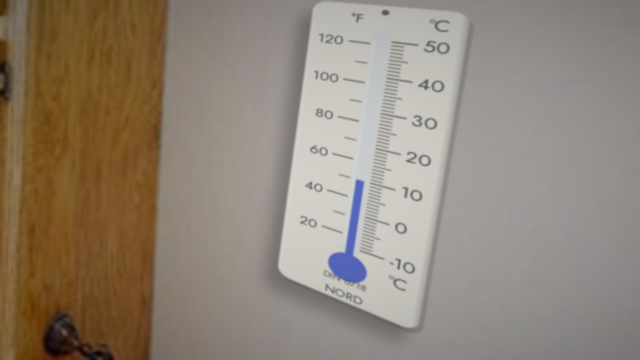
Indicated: 10; °C
